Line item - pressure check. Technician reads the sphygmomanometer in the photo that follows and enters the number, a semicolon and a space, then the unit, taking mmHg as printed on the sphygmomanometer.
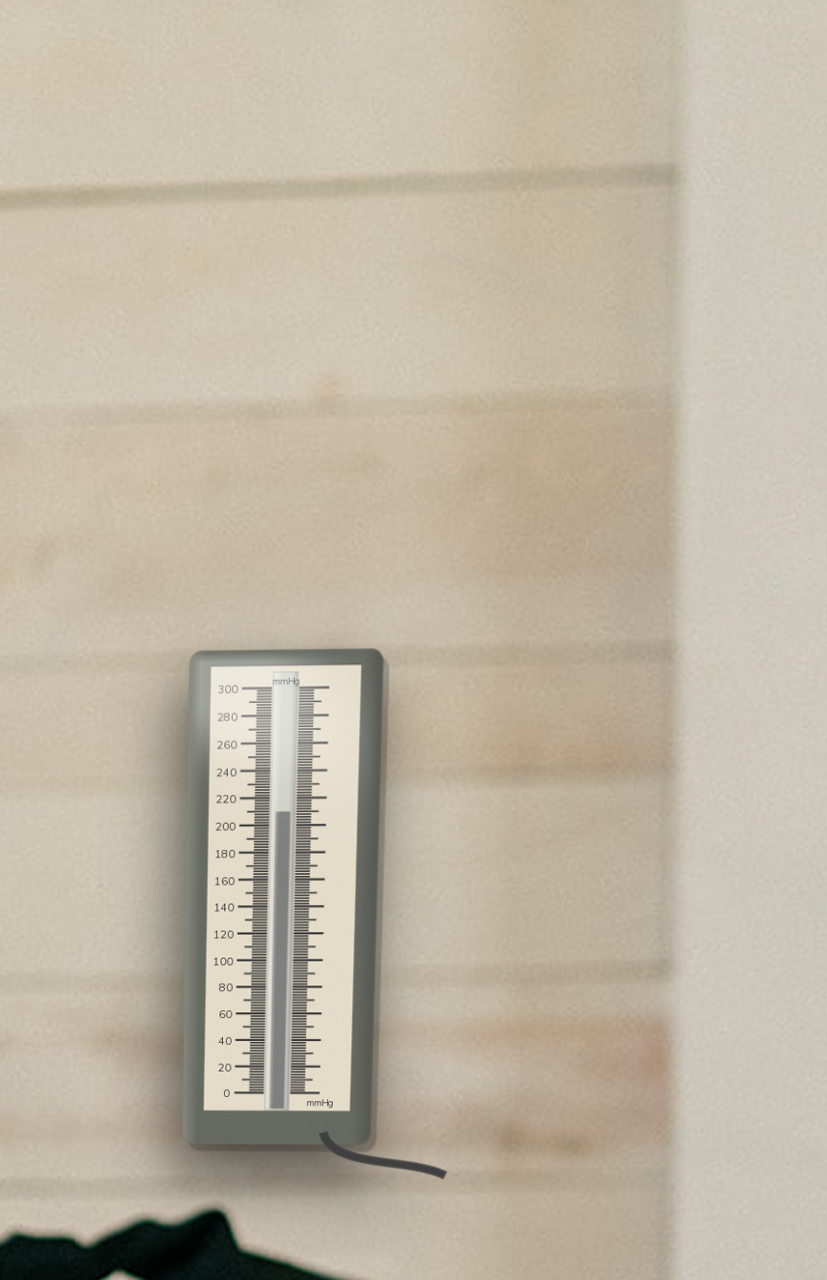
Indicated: 210; mmHg
